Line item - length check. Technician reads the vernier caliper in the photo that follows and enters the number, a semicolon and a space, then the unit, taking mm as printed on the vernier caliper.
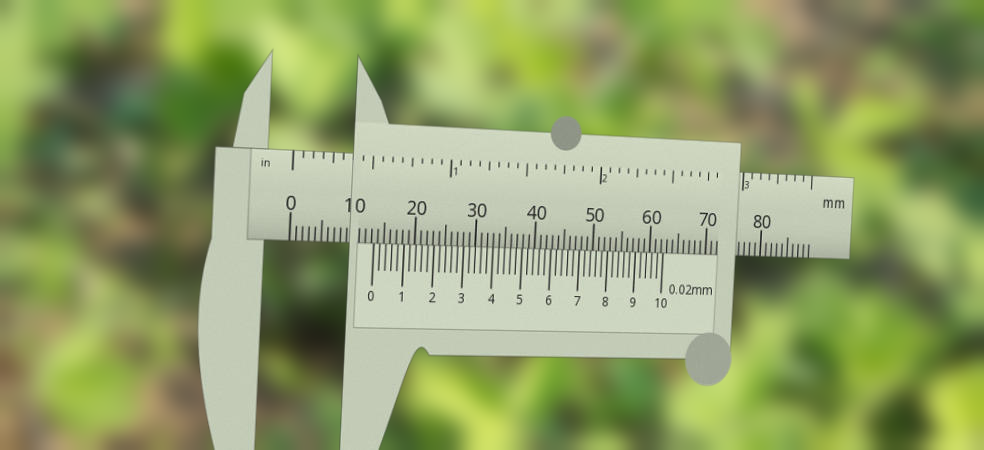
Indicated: 13.4; mm
